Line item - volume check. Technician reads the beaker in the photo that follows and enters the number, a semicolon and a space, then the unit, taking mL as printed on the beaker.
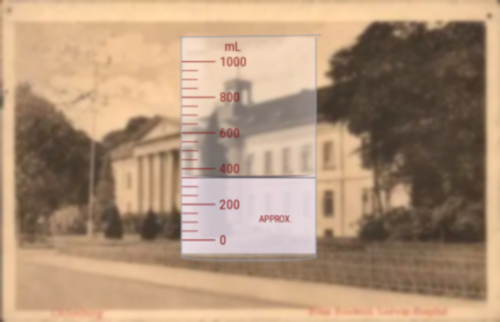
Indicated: 350; mL
